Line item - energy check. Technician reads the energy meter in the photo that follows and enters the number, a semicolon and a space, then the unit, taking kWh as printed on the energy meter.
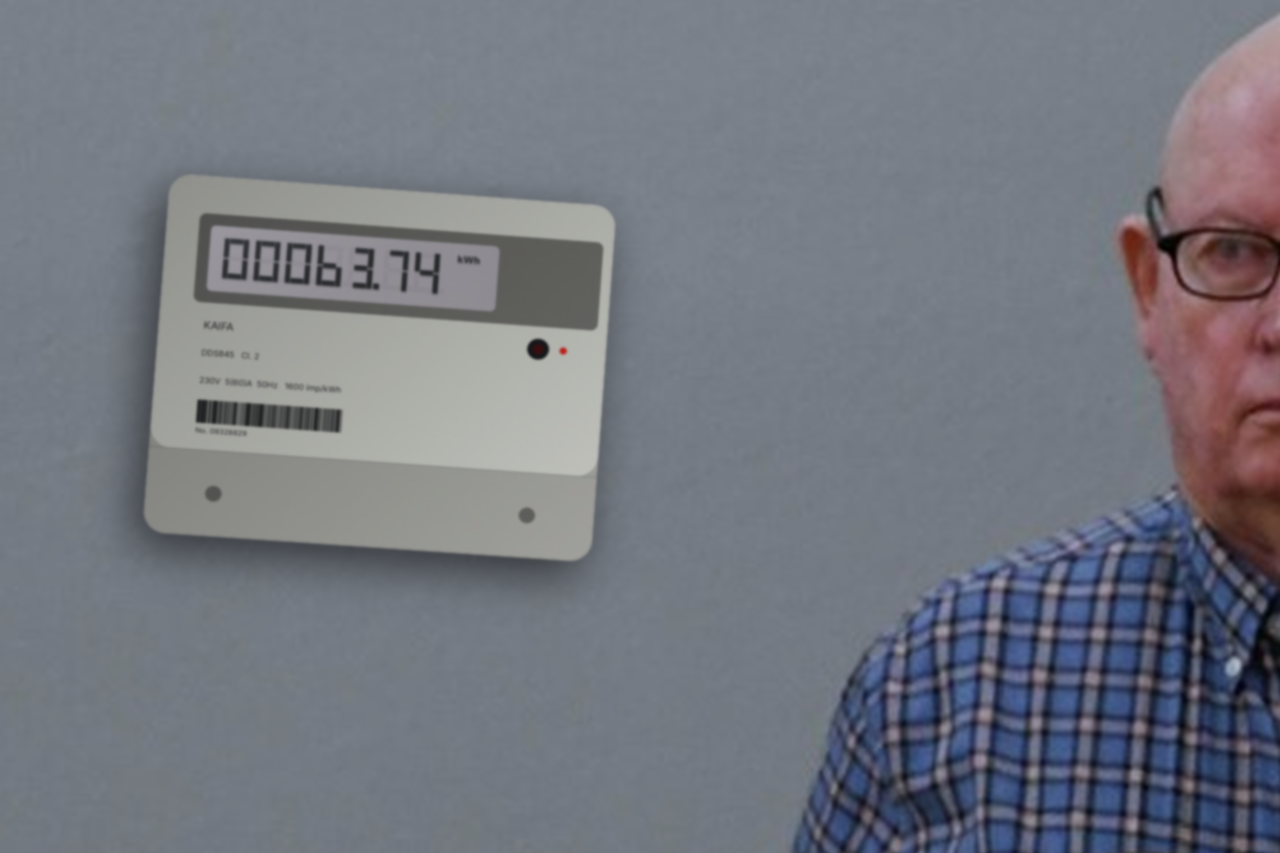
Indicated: 63.74; kWh
